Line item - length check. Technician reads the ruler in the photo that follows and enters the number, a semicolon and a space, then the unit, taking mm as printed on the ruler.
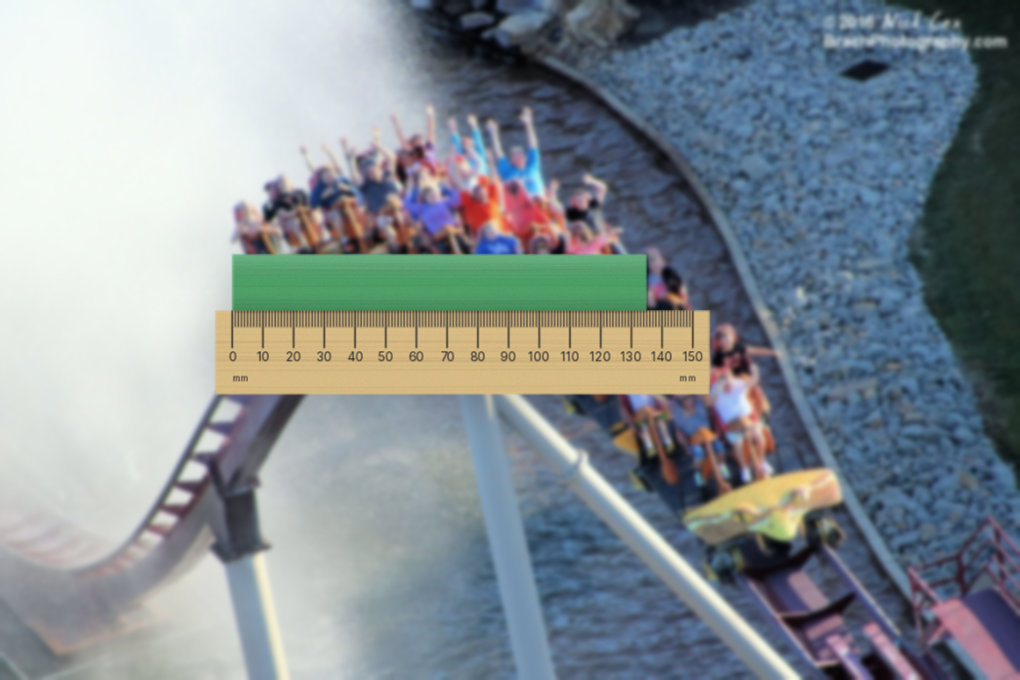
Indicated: 135; mm
